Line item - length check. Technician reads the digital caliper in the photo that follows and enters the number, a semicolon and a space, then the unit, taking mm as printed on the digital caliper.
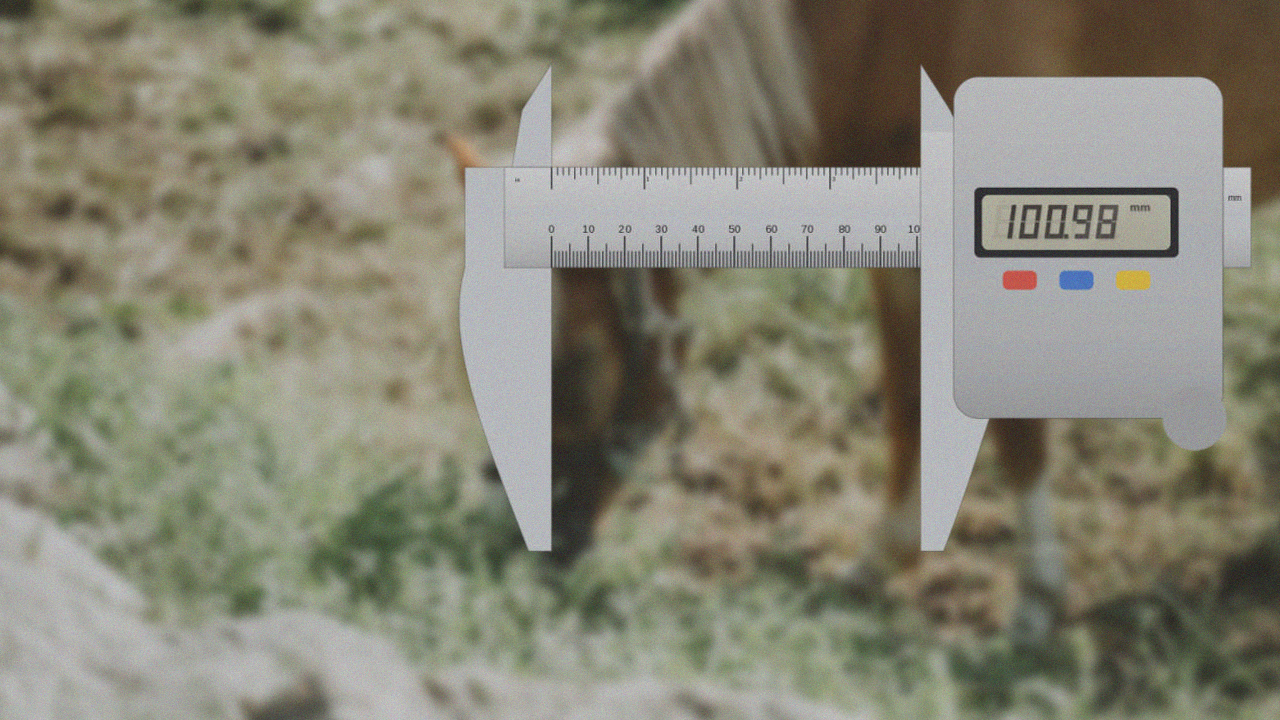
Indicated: 100.98; mm
